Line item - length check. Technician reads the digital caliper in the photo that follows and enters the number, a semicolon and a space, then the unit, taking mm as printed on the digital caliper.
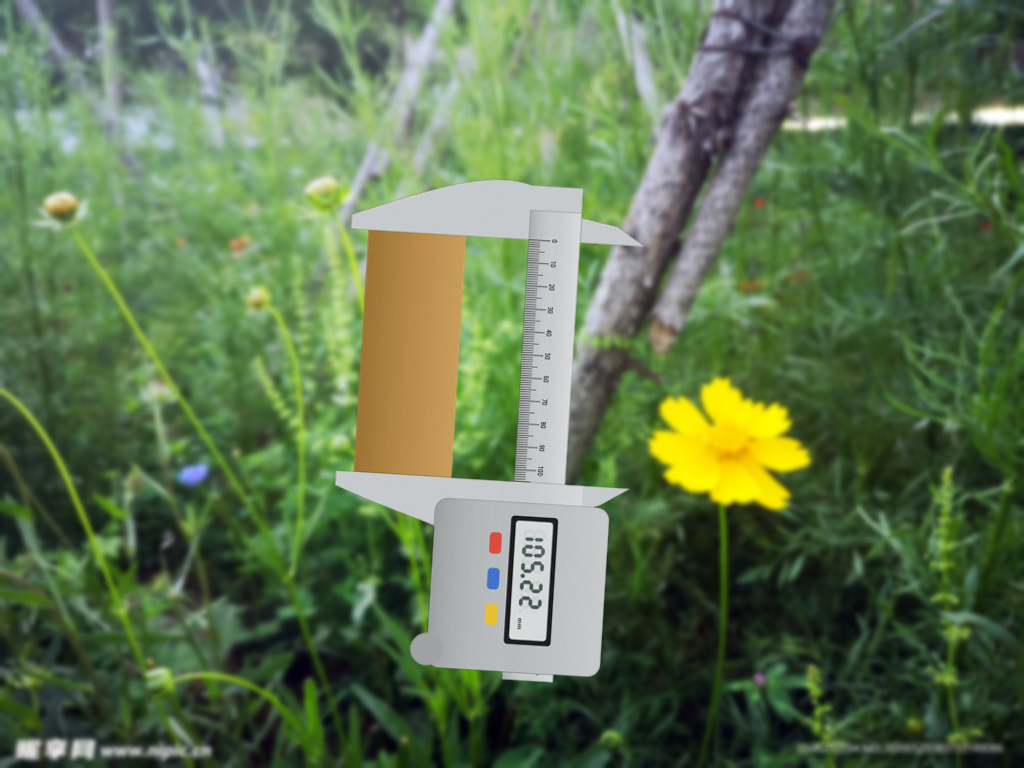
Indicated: 105.22; mm
